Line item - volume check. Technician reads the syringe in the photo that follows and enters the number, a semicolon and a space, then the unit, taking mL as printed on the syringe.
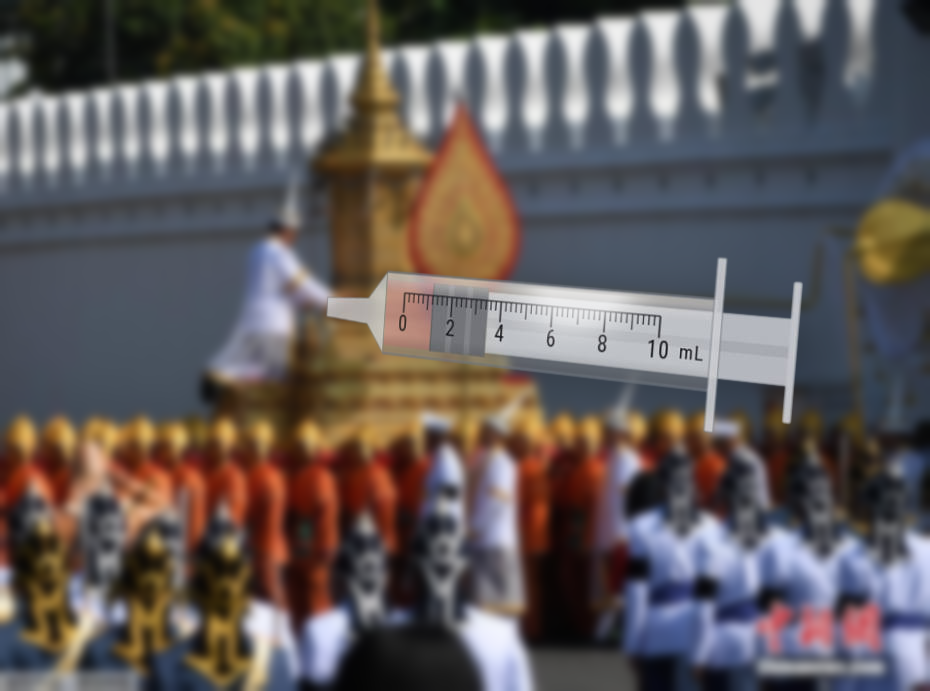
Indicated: 1.2; mL
